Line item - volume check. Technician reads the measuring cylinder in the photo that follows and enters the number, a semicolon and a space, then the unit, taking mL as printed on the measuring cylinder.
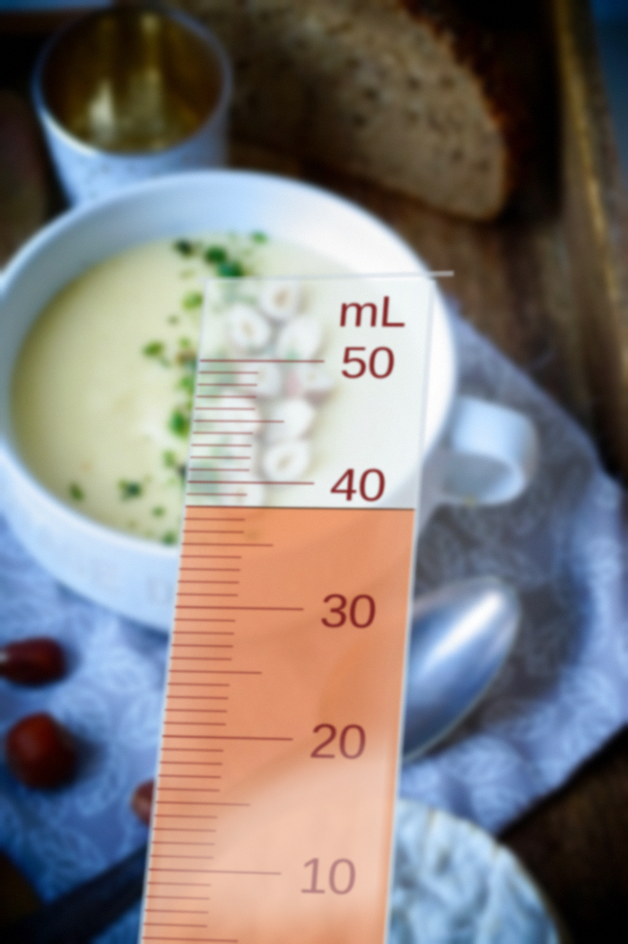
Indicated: 38; mL
